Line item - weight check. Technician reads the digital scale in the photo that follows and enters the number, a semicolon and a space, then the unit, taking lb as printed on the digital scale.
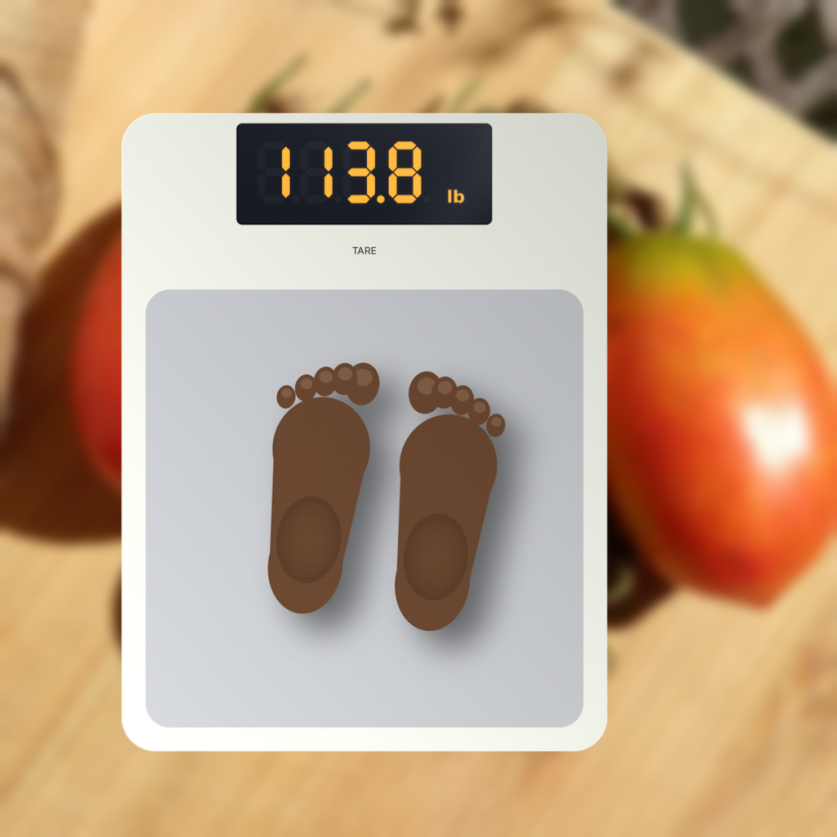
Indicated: 113.8; lb
